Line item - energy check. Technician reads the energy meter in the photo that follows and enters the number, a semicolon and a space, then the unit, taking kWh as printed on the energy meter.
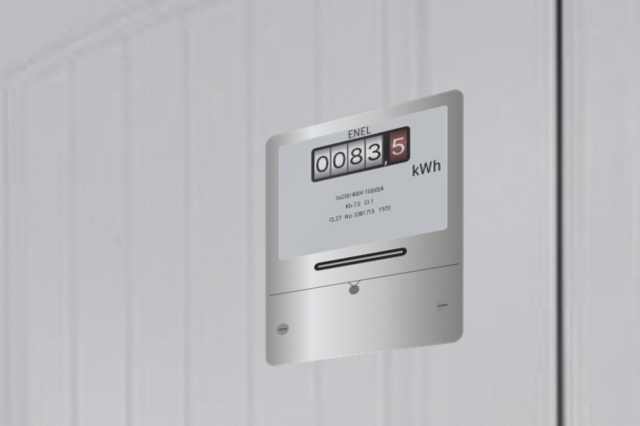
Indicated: 83.5; kWh
